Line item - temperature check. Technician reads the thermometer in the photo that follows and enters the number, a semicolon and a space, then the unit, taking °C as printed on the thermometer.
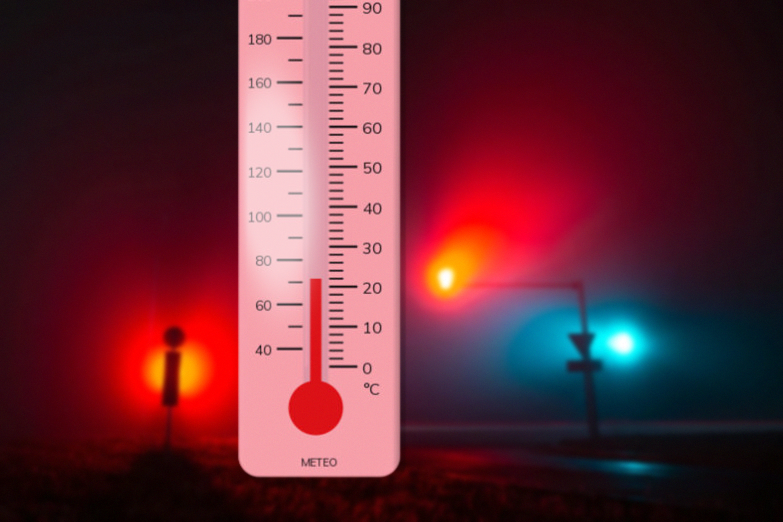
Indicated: 22; °C
